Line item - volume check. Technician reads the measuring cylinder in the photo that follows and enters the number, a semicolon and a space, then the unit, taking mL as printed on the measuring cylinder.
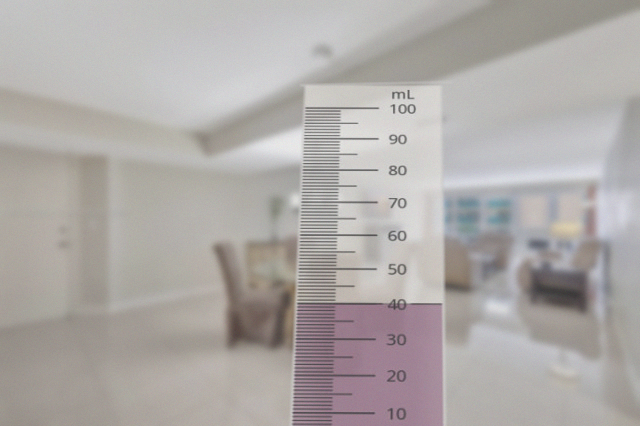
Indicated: 40; mL
